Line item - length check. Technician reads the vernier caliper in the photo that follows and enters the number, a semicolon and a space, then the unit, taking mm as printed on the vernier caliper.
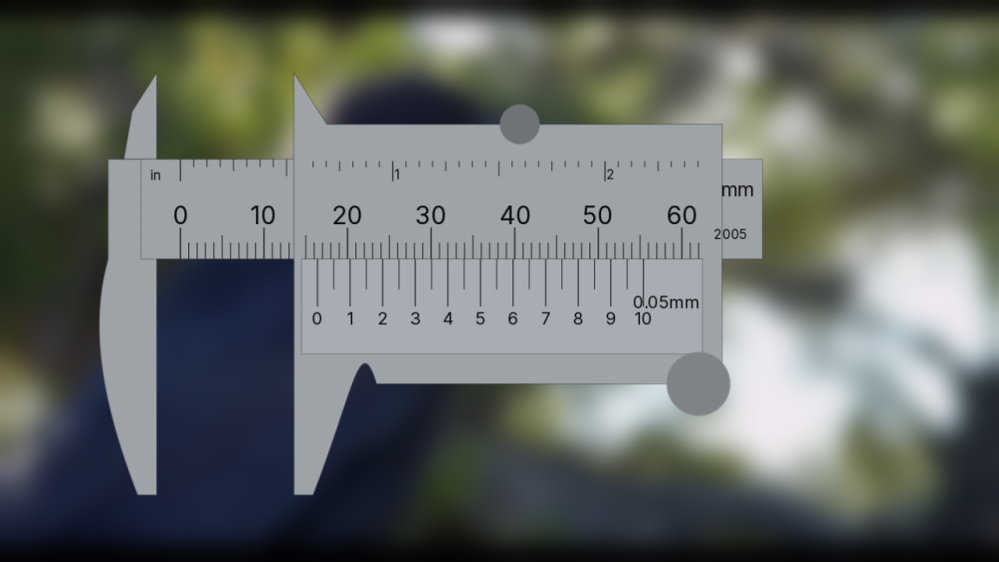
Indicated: 16.4; mm
